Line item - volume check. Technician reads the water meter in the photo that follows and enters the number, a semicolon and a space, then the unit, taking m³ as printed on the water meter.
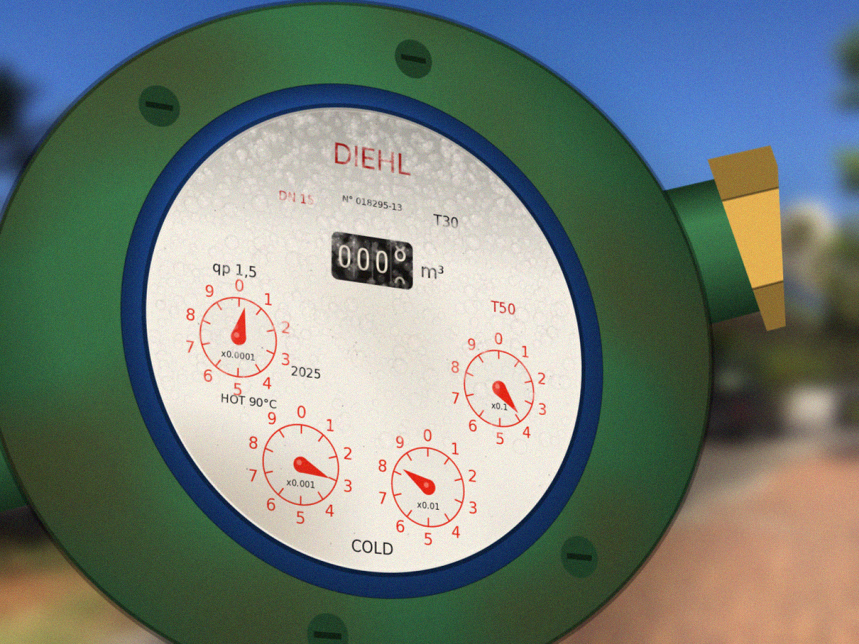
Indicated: 8.3830; m³
